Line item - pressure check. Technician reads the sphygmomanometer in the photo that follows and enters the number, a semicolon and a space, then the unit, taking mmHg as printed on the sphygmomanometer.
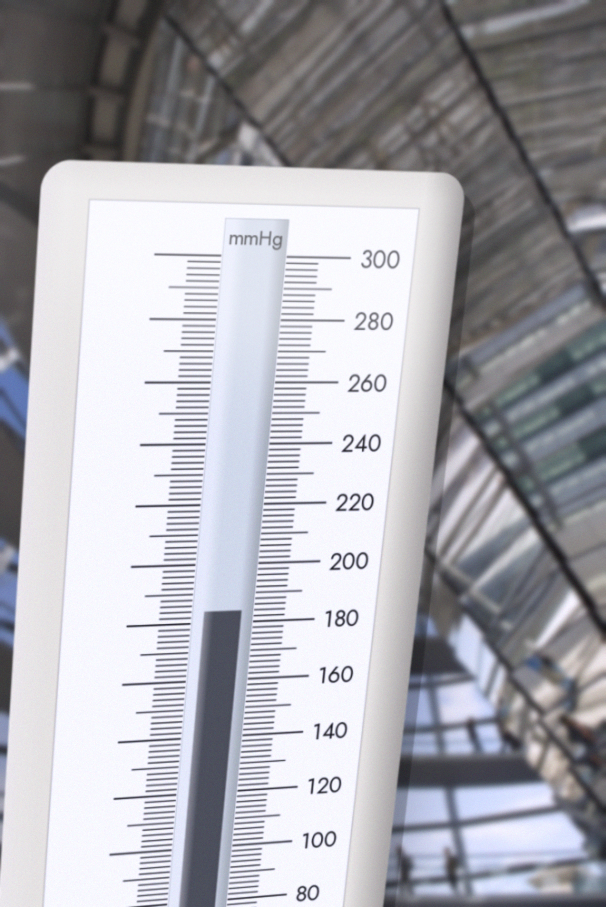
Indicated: 184; mmHg
